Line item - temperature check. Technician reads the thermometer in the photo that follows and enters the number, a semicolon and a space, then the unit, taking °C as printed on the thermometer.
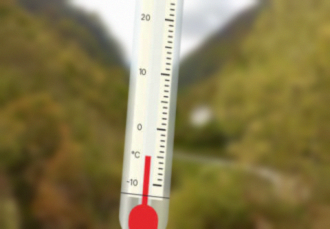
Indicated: -5; °C
